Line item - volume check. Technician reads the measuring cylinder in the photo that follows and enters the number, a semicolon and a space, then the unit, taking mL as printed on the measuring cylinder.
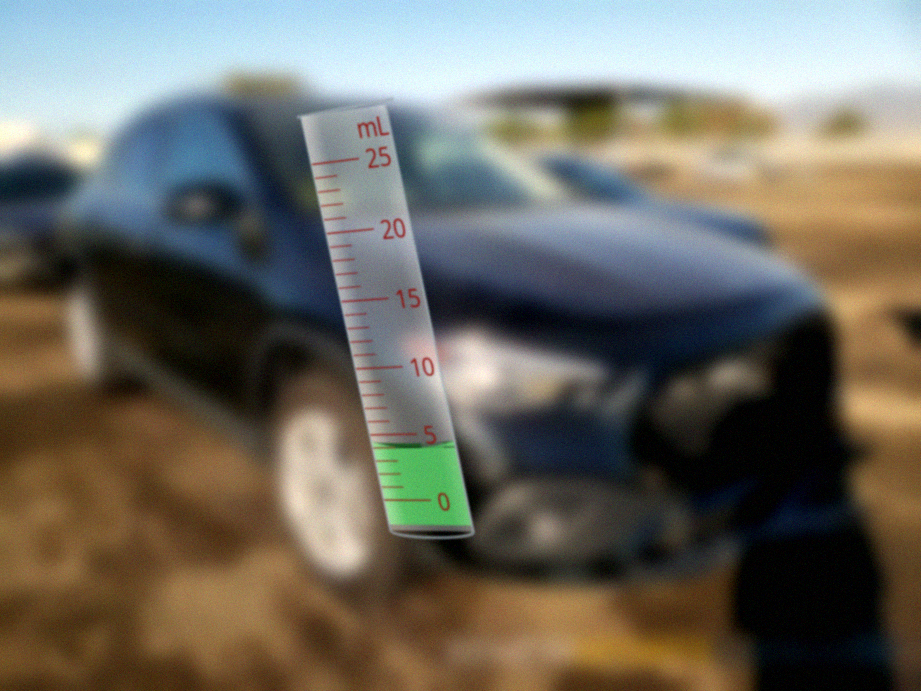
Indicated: 4; mL
